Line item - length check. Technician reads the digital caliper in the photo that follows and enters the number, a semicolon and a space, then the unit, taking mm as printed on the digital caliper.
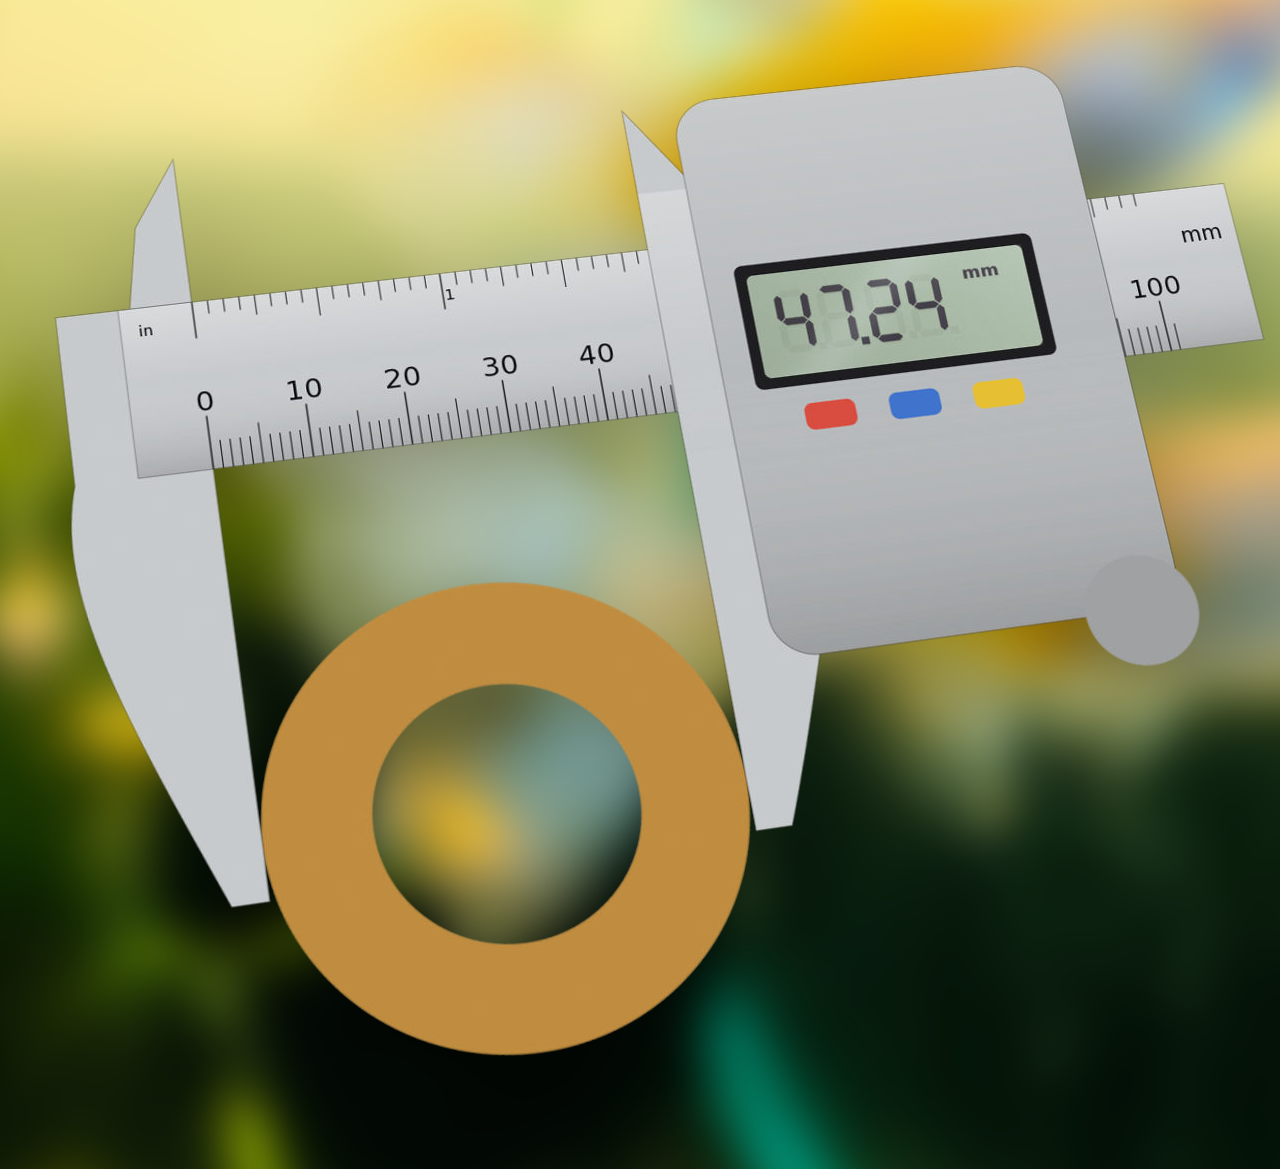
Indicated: 47.24; mm
